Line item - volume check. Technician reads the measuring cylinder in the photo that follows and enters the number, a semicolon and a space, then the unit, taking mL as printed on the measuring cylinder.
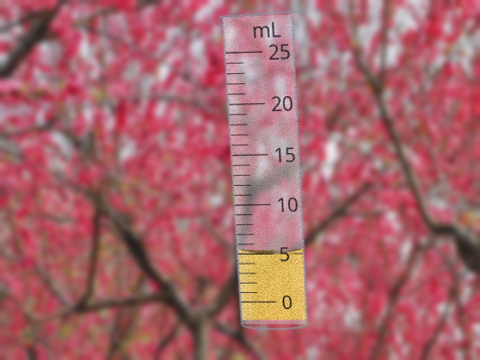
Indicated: 5; mL
